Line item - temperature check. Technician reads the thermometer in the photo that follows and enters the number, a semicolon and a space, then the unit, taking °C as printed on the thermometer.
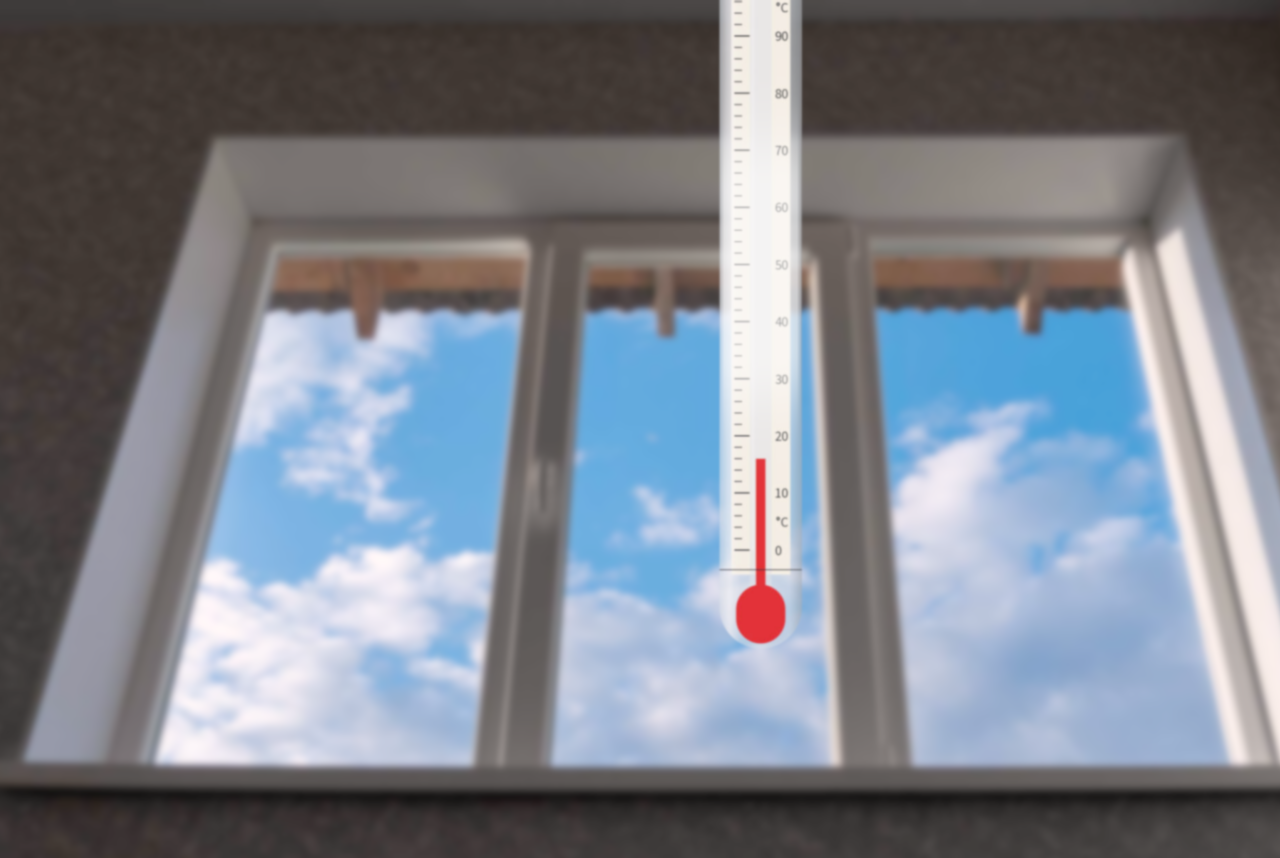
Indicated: 16; °C
